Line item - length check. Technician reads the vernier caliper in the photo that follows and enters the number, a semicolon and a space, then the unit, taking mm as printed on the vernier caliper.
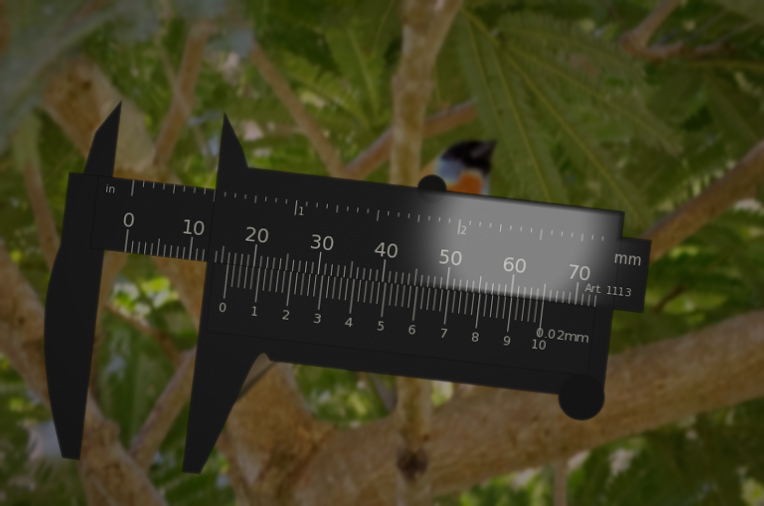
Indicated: 16.0; mm
